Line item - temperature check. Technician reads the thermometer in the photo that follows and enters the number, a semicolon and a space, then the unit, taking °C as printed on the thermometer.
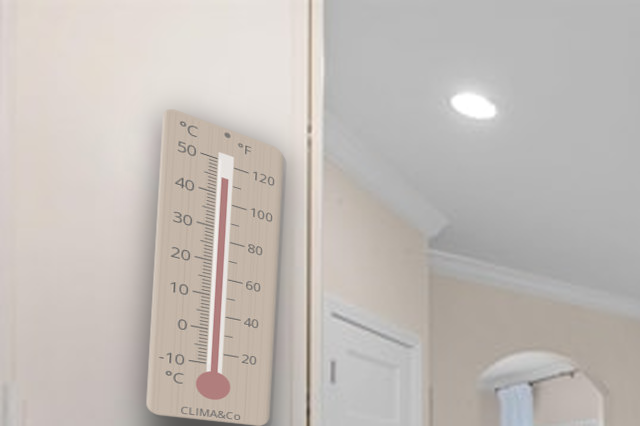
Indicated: 45; °C
